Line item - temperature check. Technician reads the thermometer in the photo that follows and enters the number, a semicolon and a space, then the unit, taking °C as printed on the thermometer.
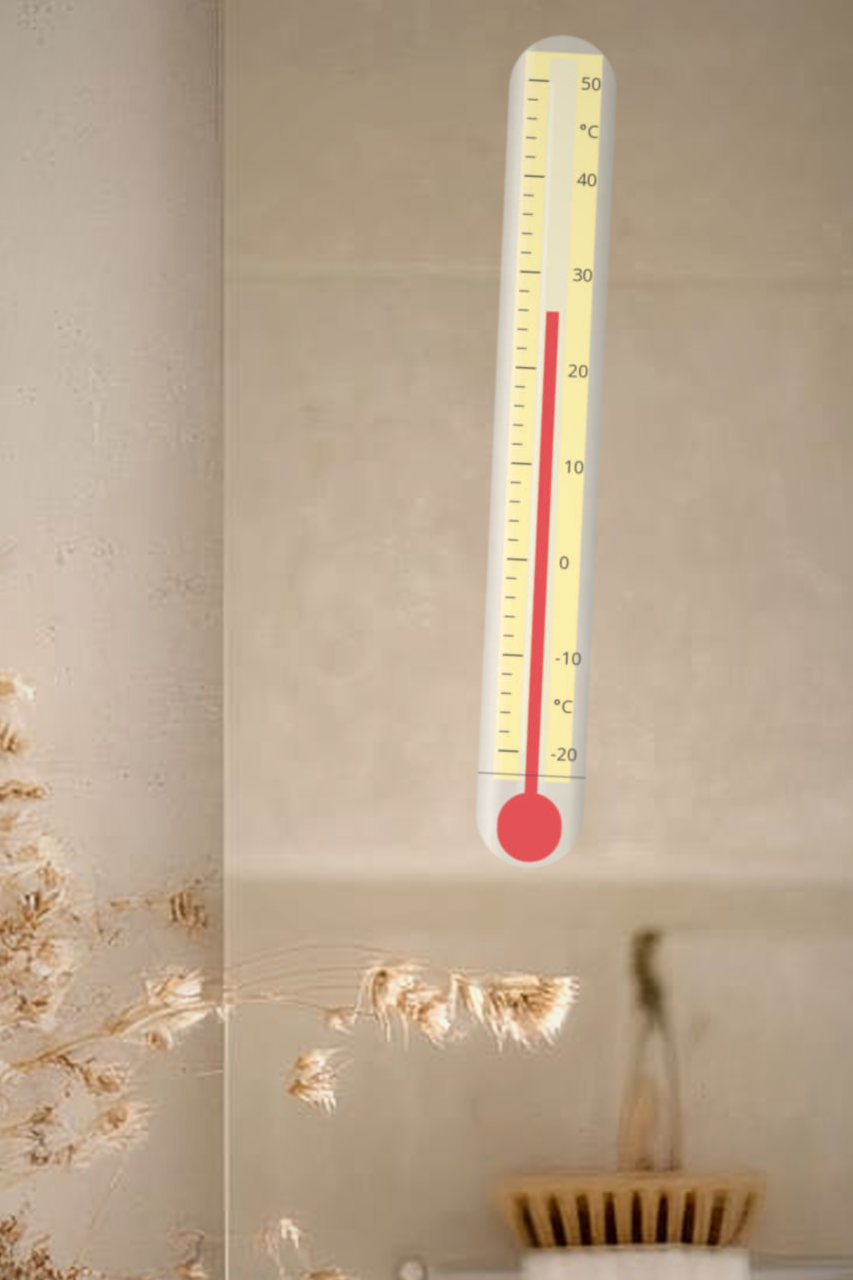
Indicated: 26; °C
